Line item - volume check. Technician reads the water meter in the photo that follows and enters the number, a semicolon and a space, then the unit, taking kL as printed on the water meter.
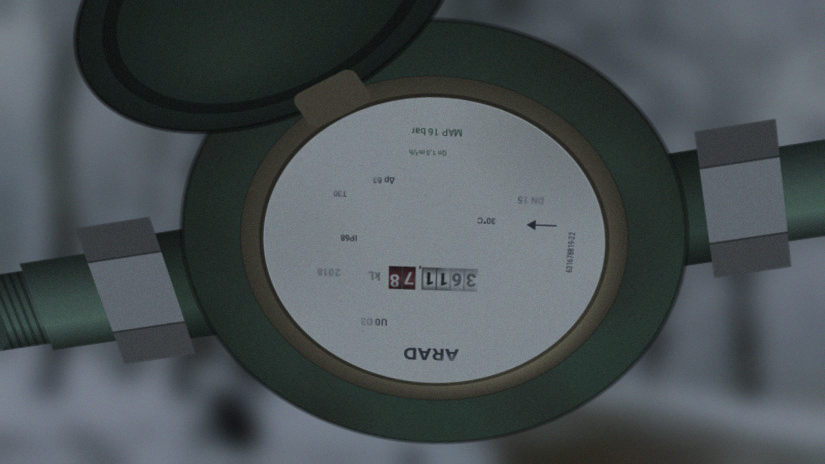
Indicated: 3611.78; kL
